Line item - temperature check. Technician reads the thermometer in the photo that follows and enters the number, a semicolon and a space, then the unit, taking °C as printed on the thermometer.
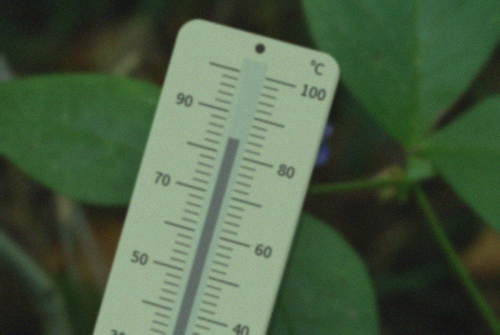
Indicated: 84; °C
